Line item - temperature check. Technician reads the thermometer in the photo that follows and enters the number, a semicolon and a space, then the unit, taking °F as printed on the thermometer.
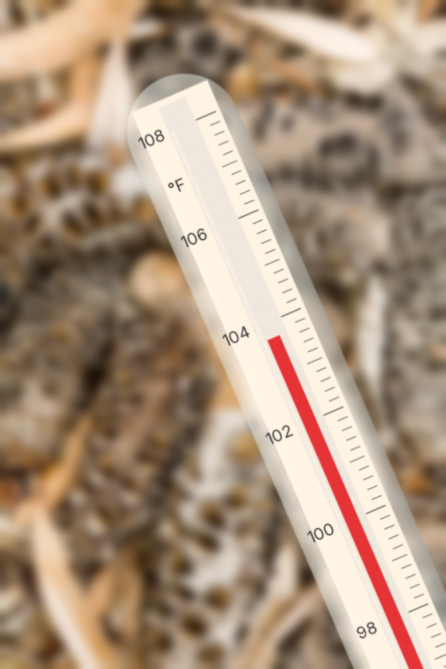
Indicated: 103.7; °F
